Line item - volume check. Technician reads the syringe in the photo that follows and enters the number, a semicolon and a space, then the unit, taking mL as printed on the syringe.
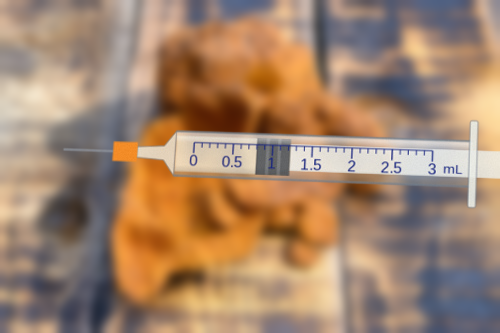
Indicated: 0.8; mL
